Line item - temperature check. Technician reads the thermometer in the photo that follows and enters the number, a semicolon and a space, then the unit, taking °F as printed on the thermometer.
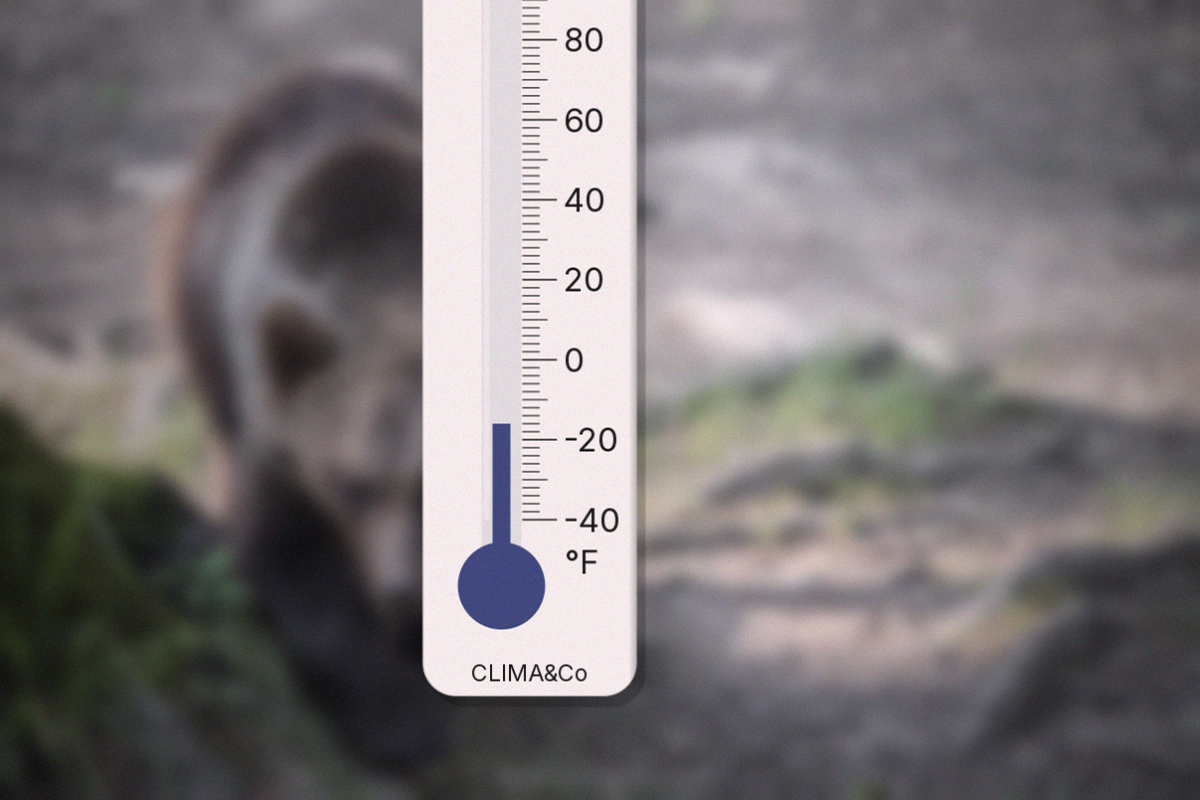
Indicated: -16; °F
